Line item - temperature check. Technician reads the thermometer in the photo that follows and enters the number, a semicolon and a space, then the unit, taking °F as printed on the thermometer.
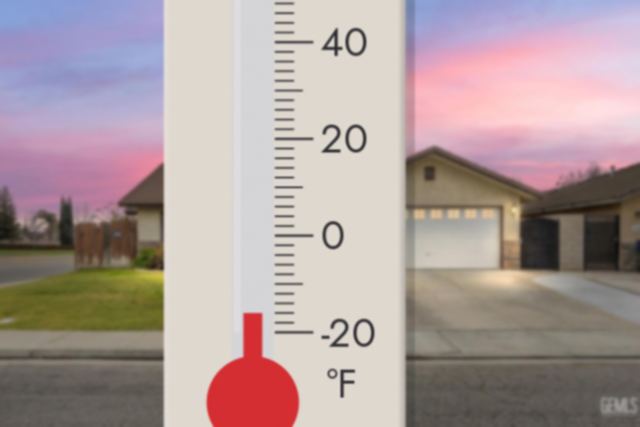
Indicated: -16; °F
